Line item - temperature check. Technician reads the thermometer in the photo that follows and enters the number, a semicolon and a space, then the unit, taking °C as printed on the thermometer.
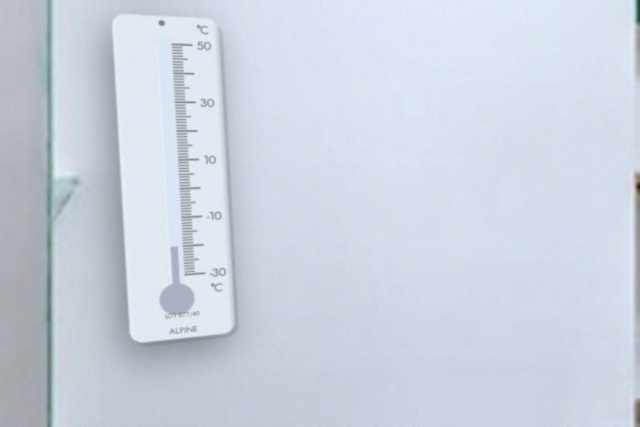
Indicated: -20; °C
